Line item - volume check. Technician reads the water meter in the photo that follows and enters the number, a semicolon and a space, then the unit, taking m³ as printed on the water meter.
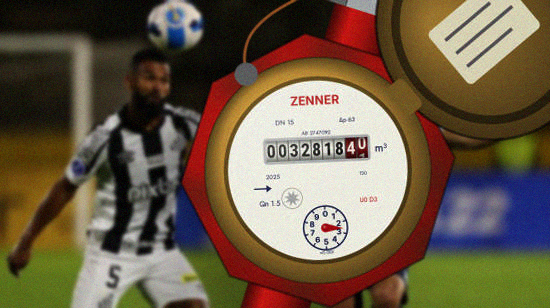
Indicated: 32818.402; m³
